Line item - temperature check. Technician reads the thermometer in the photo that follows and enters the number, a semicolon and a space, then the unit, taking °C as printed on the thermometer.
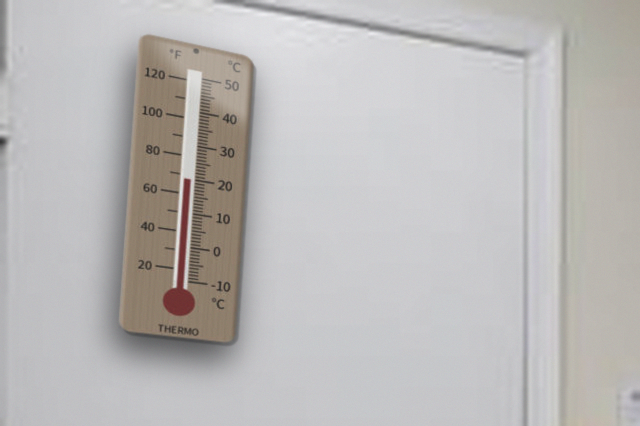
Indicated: 20; °C
